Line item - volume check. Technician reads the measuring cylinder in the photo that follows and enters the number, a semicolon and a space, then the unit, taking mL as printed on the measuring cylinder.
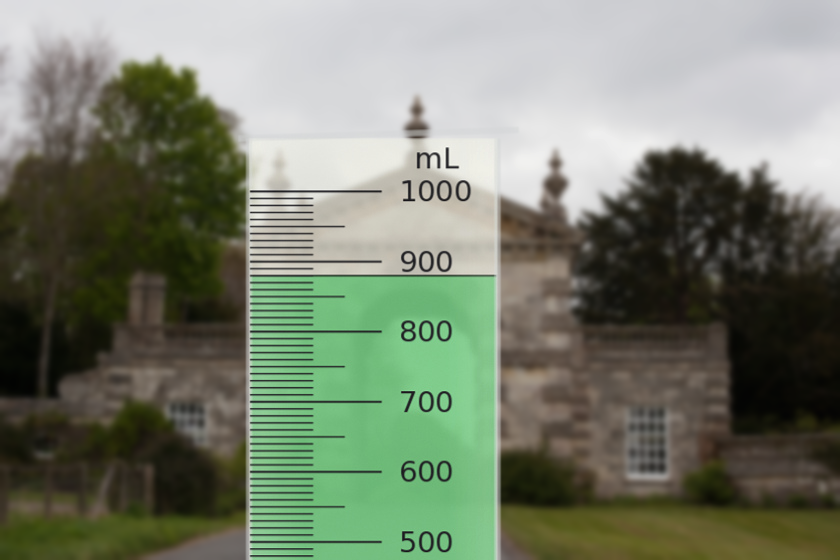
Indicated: 880; mL
